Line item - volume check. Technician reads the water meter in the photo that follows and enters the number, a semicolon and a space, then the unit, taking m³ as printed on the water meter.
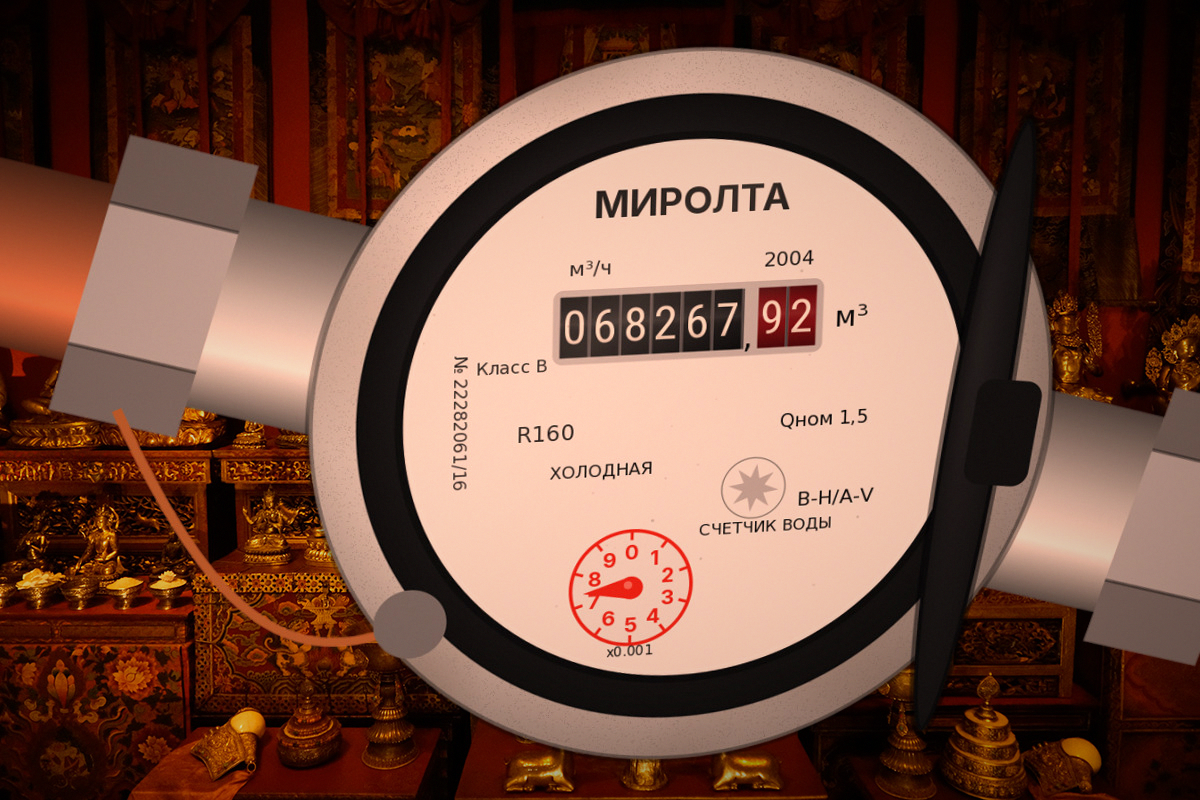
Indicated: 68267.927; m³
